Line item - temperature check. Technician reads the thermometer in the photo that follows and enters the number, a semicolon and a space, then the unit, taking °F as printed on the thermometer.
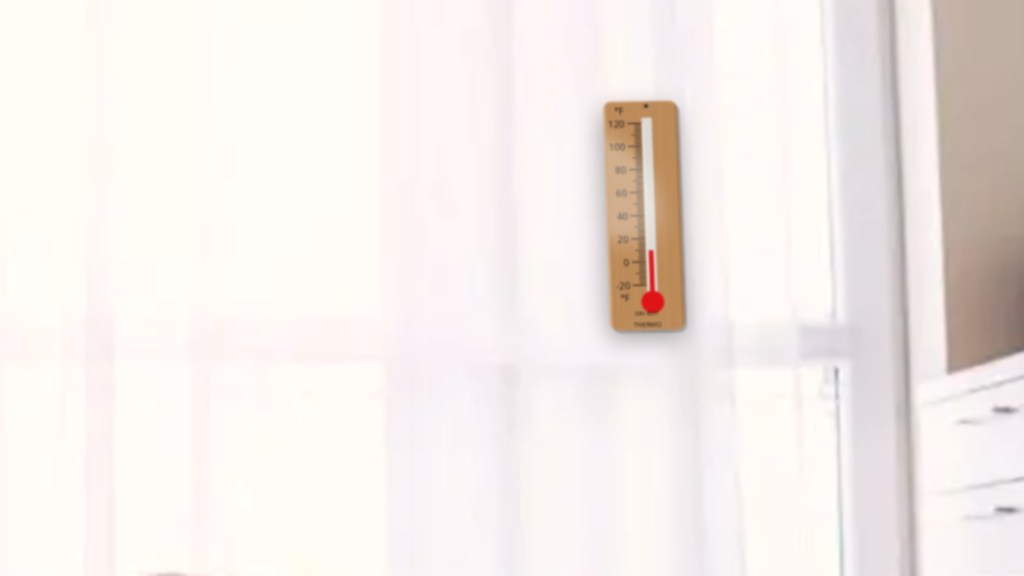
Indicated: 10; °F
